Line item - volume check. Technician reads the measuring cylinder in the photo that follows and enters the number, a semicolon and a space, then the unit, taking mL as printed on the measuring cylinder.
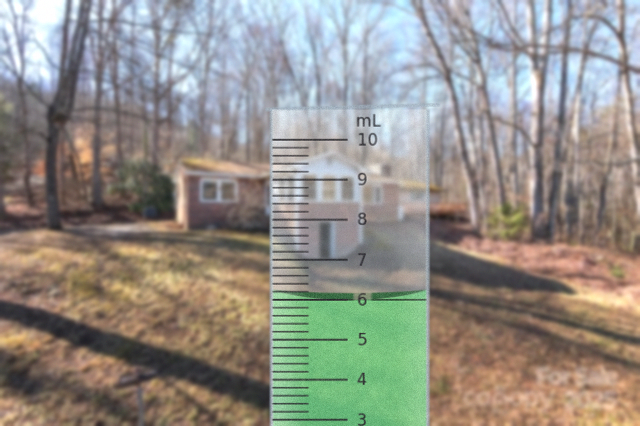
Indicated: 6; mL
